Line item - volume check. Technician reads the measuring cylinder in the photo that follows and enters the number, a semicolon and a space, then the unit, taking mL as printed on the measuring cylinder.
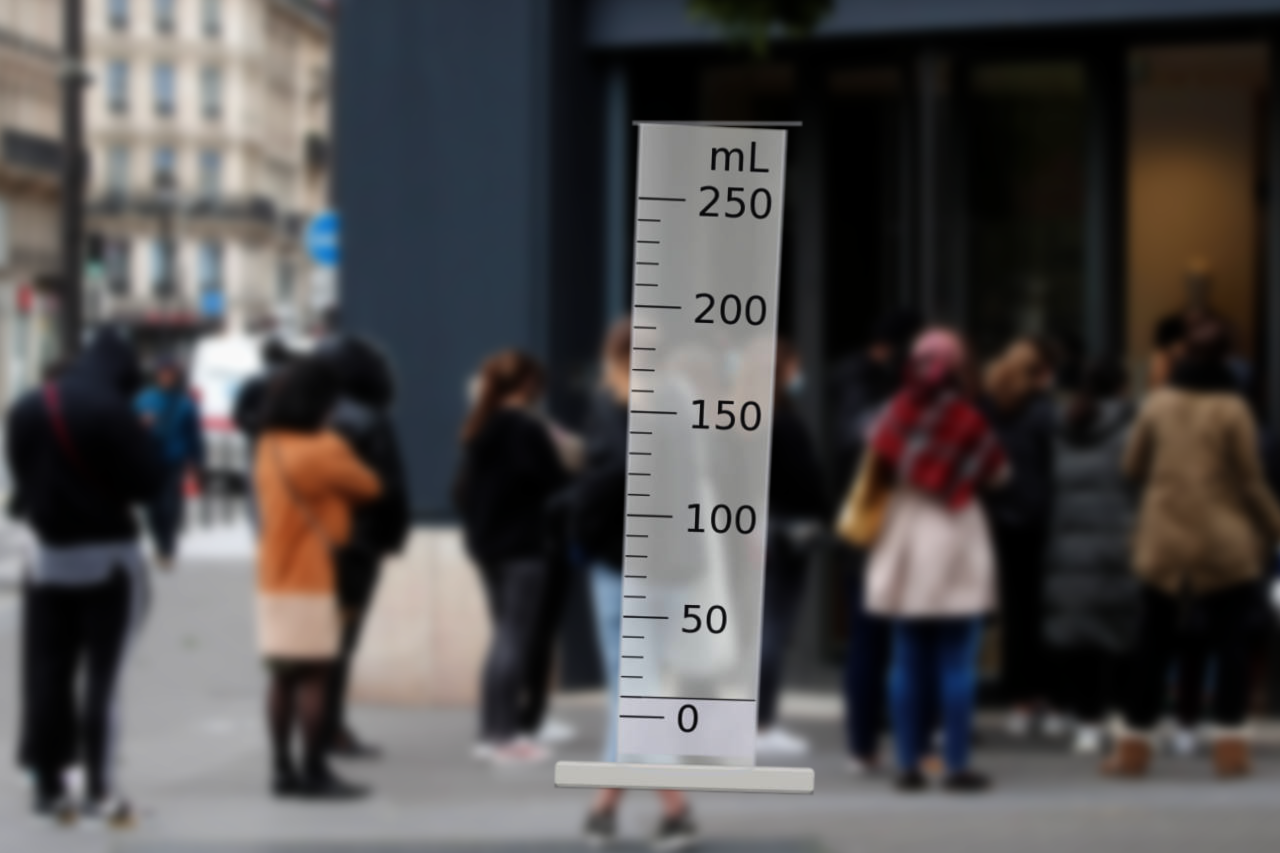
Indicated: 10; mL
